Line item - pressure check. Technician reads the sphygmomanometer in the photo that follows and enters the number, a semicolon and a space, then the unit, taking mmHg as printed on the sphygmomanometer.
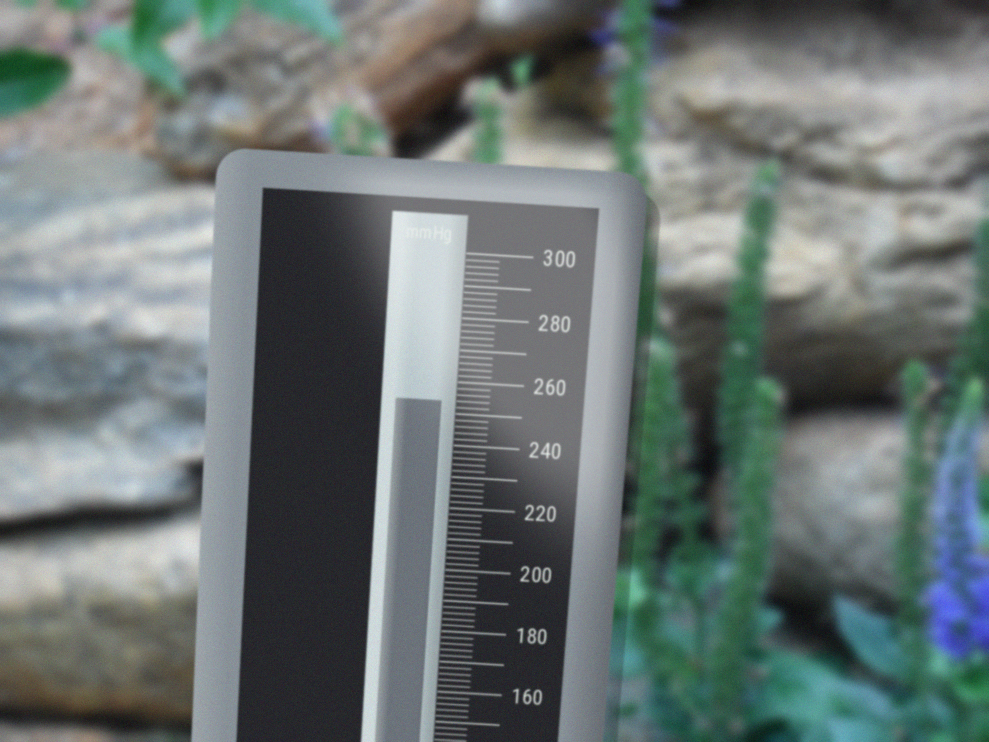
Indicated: 254; mmHg
